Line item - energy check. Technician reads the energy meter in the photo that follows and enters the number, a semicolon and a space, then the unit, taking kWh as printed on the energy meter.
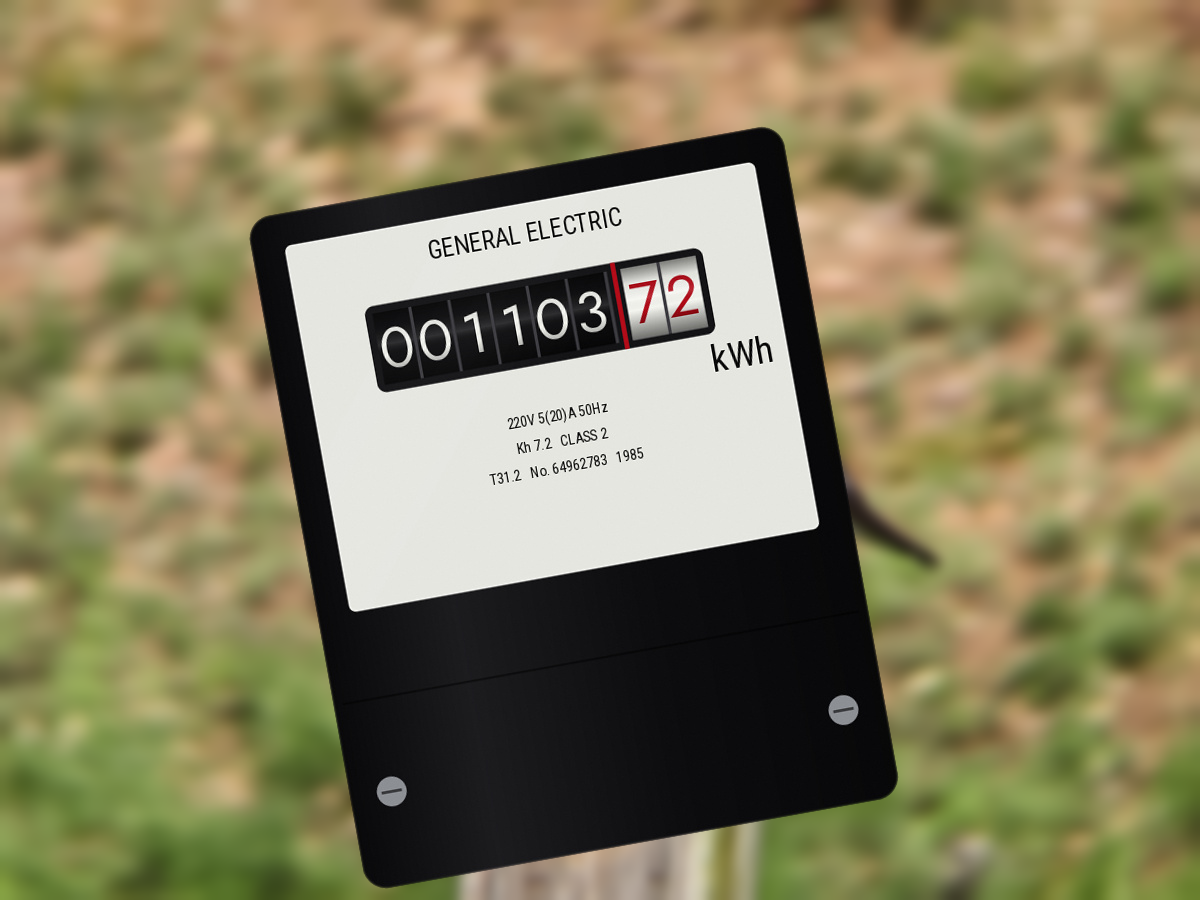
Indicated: 1103.72; kWh
